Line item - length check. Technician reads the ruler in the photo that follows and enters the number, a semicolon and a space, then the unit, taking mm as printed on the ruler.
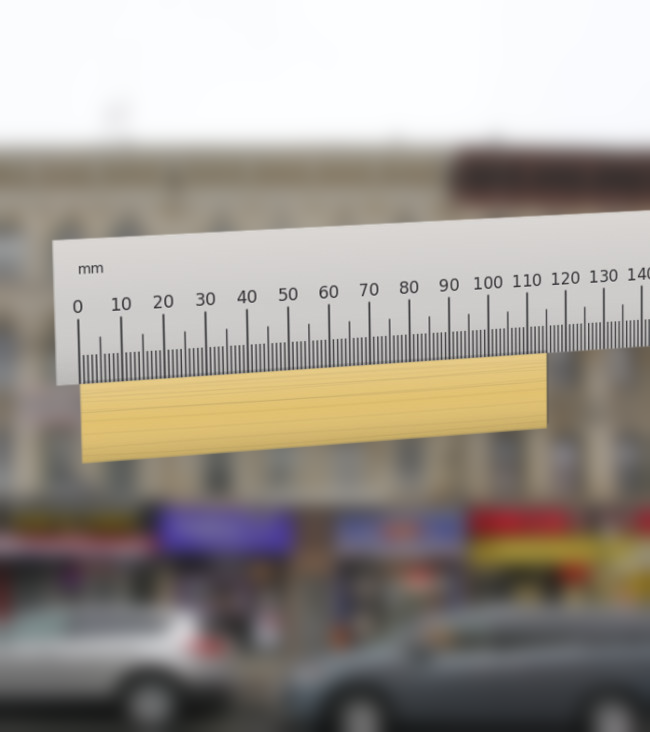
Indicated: 115; mm
